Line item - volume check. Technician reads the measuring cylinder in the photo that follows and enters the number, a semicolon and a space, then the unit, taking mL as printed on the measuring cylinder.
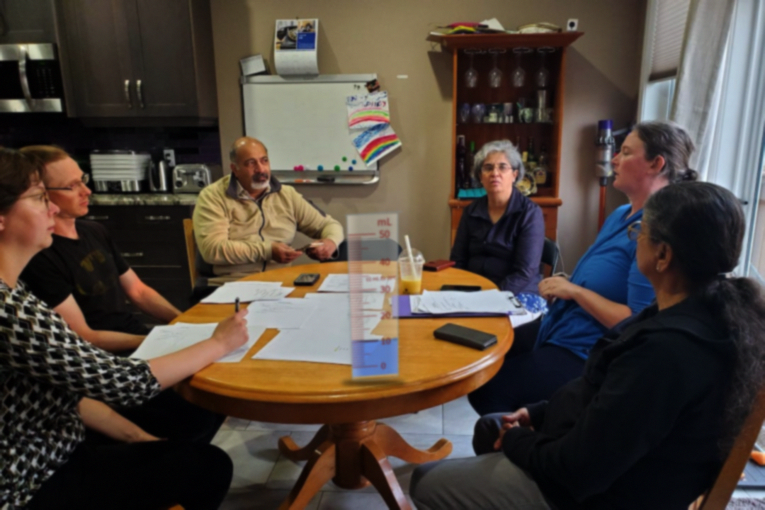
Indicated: 10; mL
